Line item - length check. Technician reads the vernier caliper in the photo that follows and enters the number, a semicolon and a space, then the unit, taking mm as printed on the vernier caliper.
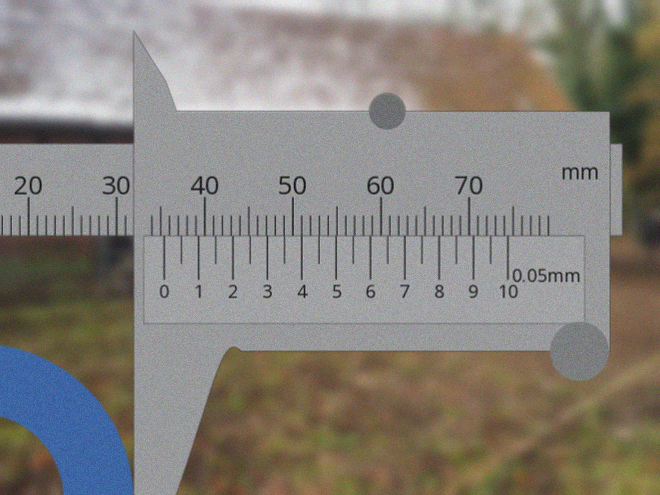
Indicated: 35.4; mm
